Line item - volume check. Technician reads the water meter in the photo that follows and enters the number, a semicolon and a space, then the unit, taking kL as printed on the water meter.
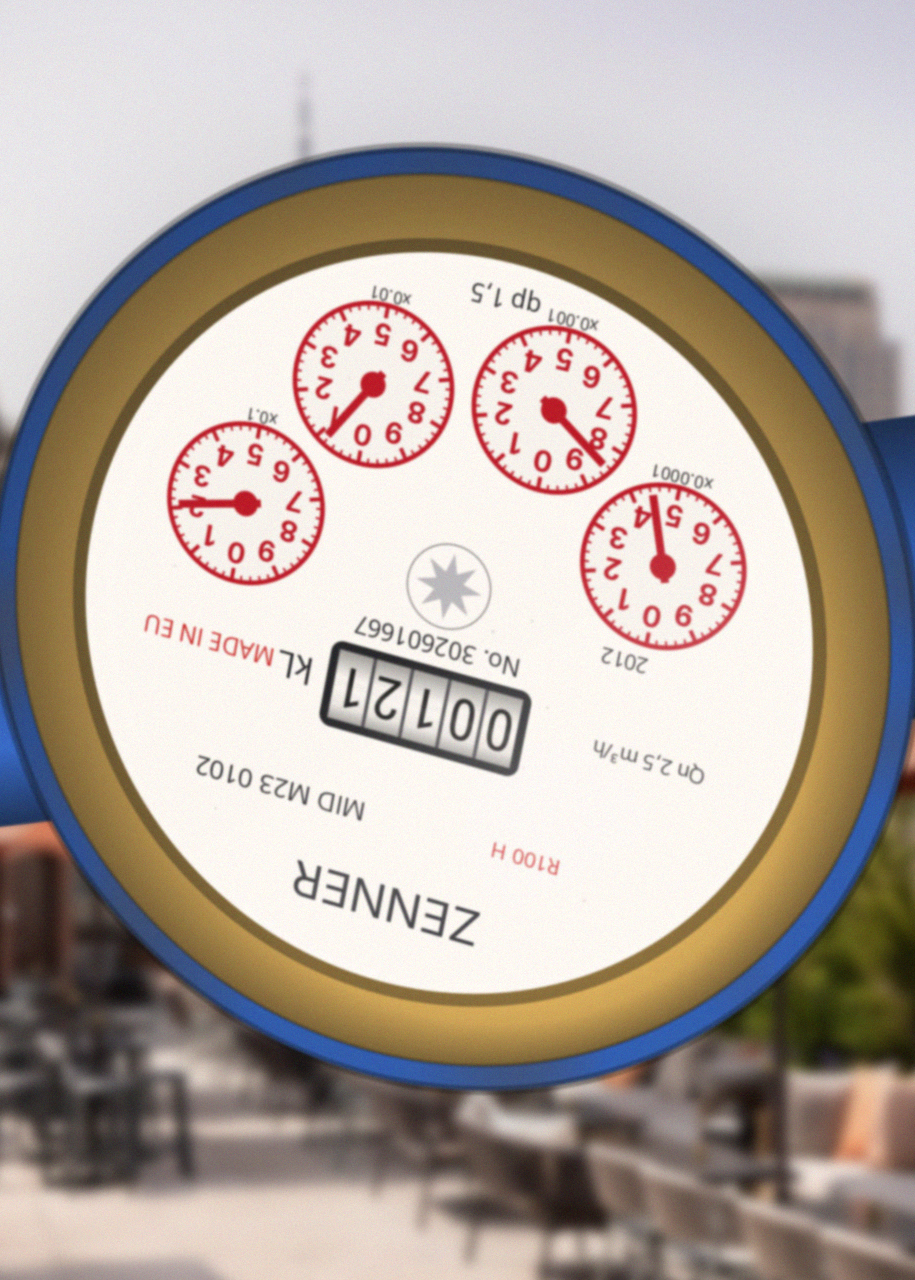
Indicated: 121.2084; kL
